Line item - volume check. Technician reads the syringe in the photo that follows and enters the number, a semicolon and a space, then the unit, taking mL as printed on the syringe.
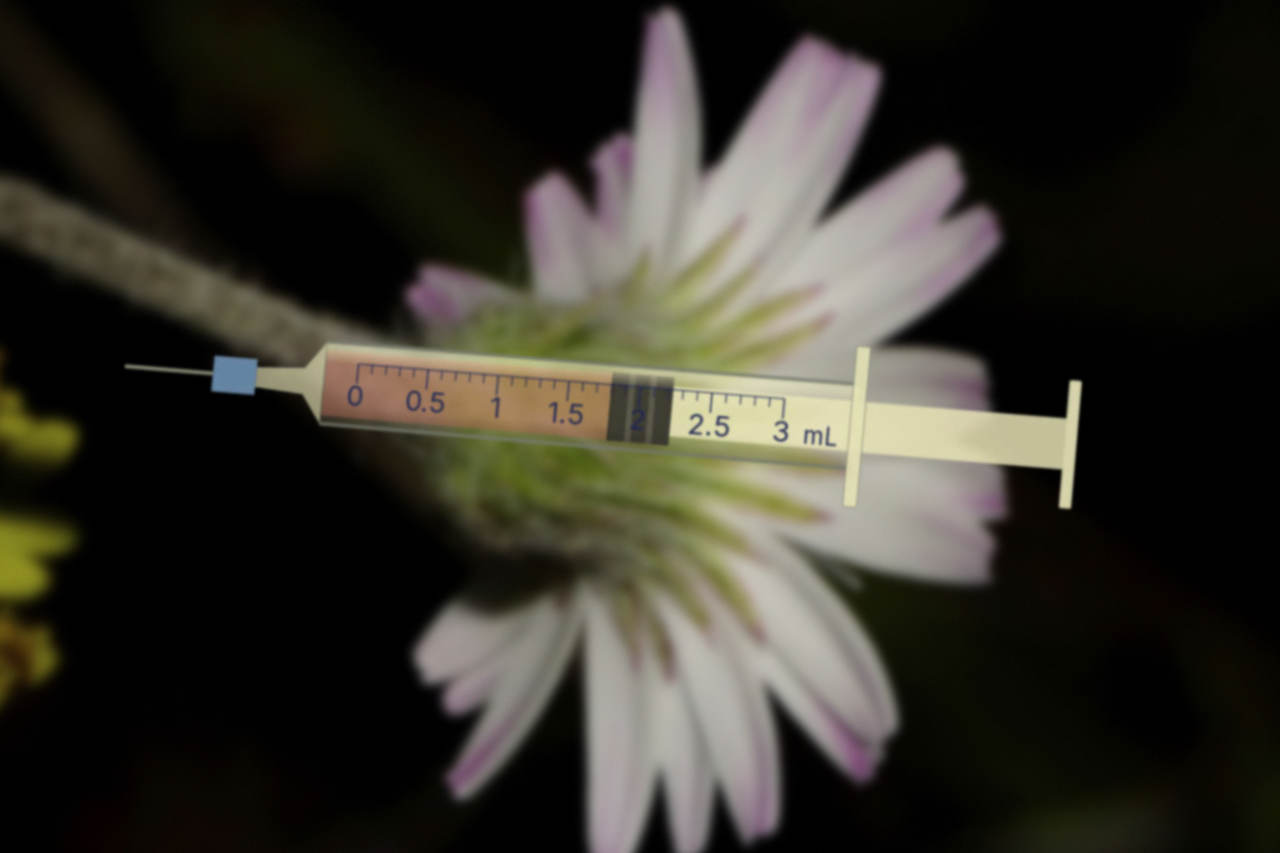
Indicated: 1.8; mL
